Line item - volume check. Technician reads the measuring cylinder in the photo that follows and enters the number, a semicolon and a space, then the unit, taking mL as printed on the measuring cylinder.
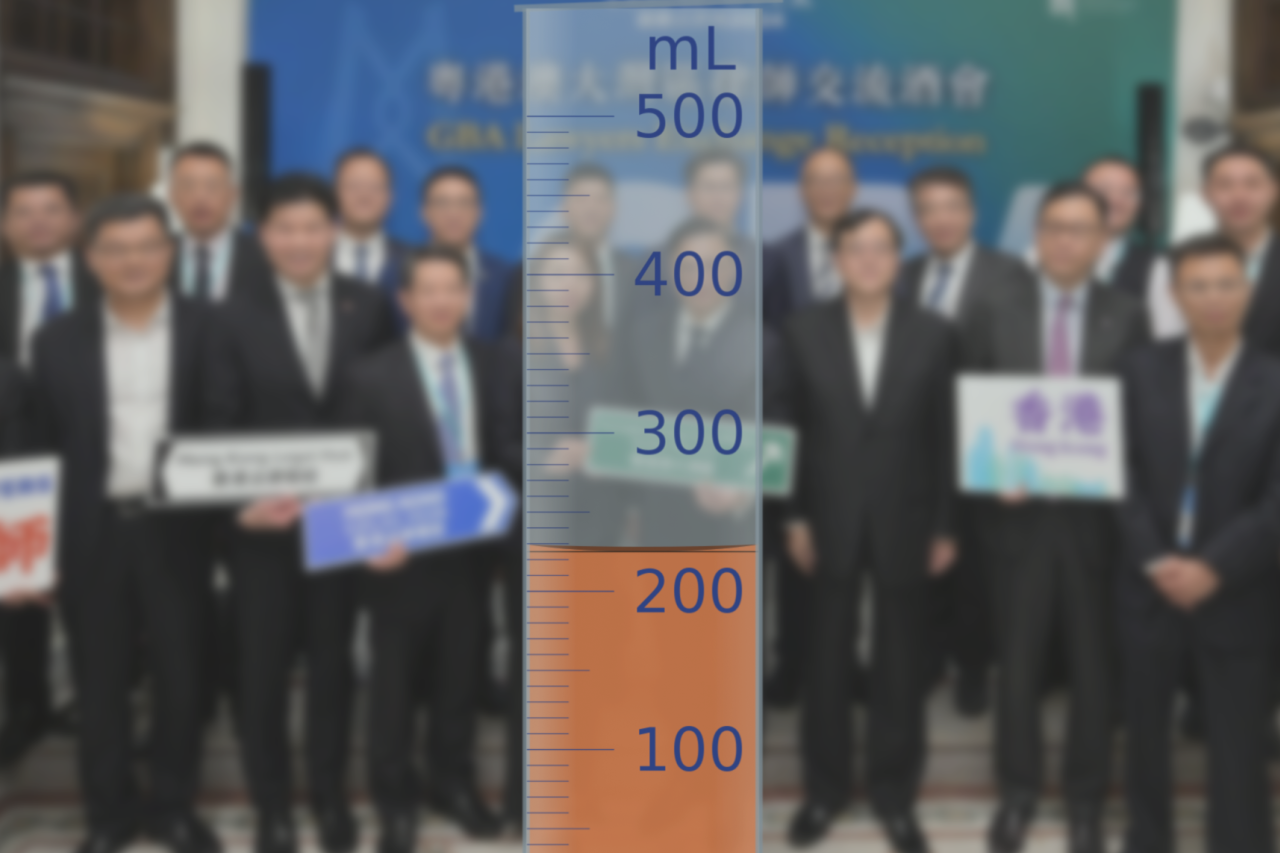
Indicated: 225; mL
